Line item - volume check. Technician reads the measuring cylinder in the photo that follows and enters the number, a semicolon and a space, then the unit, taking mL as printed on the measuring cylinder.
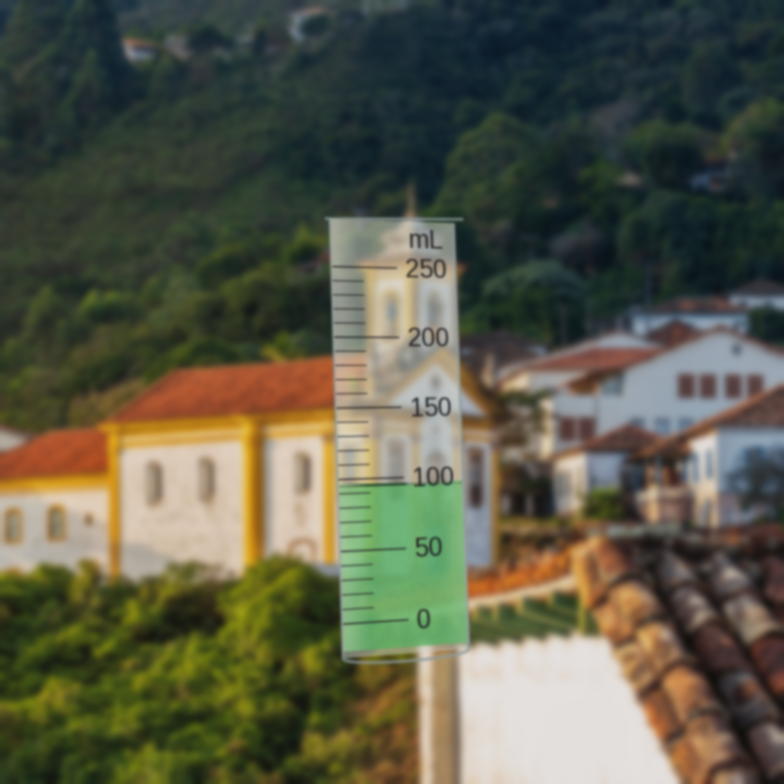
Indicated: 95; mL
